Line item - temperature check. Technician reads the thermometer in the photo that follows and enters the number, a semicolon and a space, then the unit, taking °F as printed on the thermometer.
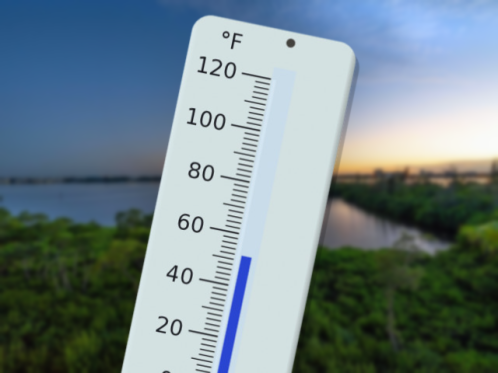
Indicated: 52; °F
